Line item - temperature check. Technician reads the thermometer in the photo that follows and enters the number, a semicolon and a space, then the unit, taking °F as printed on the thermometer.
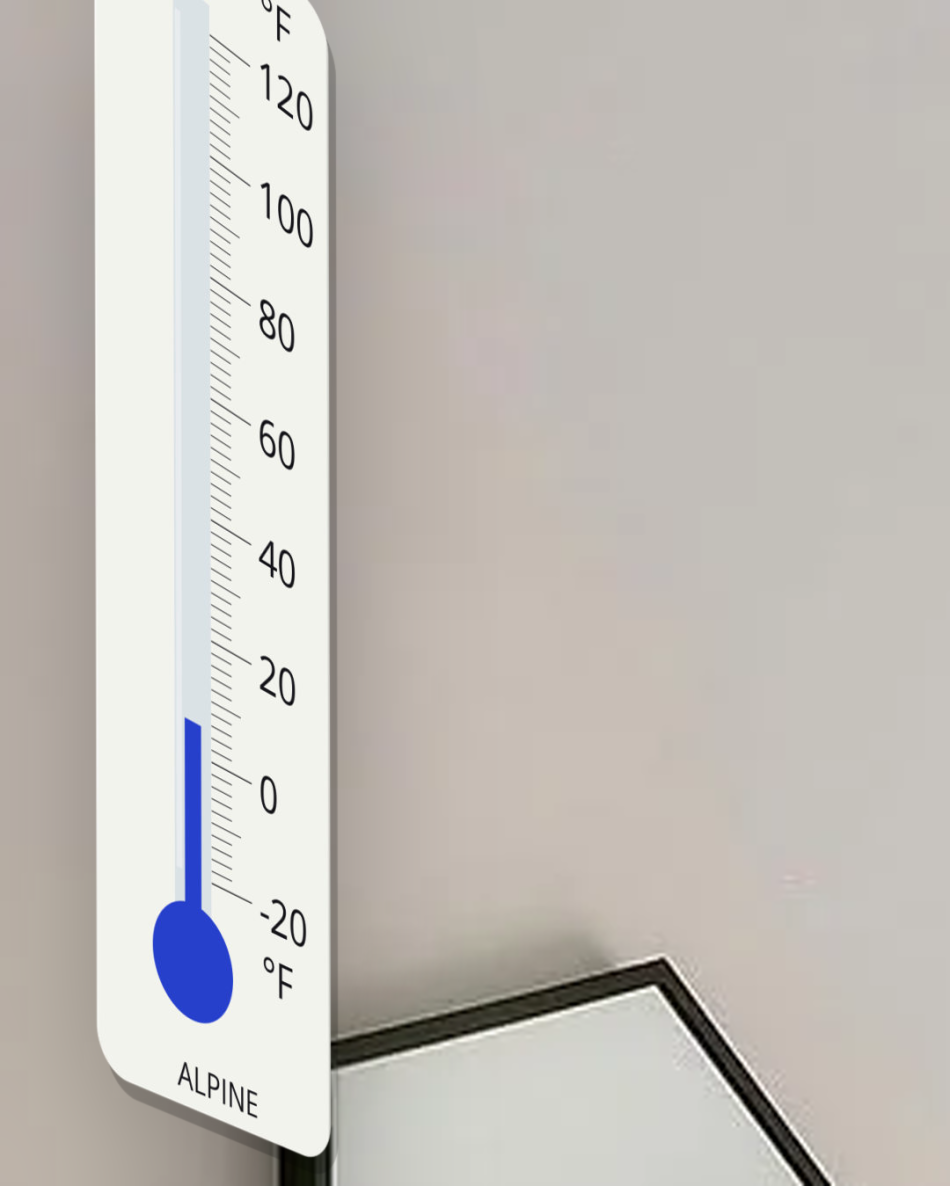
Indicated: 5; °F
